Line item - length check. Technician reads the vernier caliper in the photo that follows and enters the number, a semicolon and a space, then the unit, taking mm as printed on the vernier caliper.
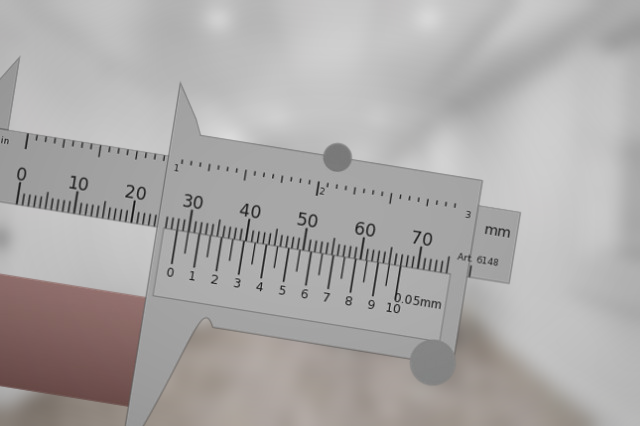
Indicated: 28.0; mm
